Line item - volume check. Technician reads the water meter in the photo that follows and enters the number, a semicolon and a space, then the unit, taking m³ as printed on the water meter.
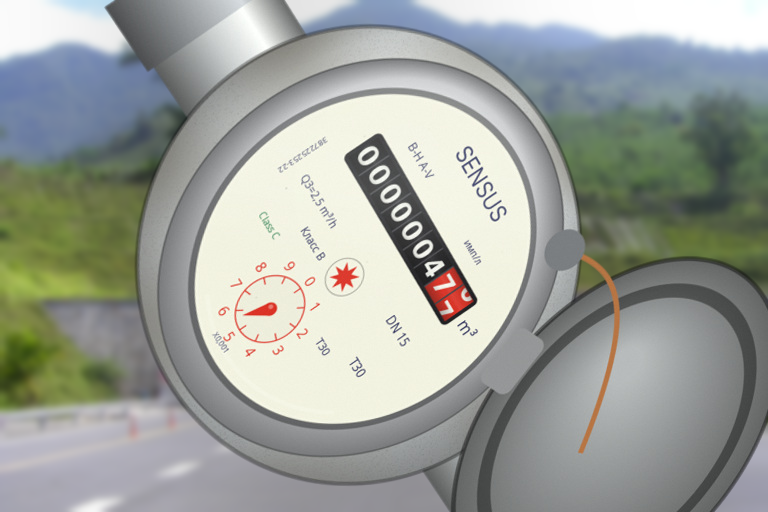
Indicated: 4.765; m³
